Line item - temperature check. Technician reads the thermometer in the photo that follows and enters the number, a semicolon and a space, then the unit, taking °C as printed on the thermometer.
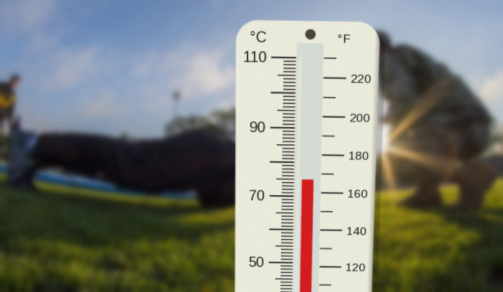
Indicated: 75; °C
